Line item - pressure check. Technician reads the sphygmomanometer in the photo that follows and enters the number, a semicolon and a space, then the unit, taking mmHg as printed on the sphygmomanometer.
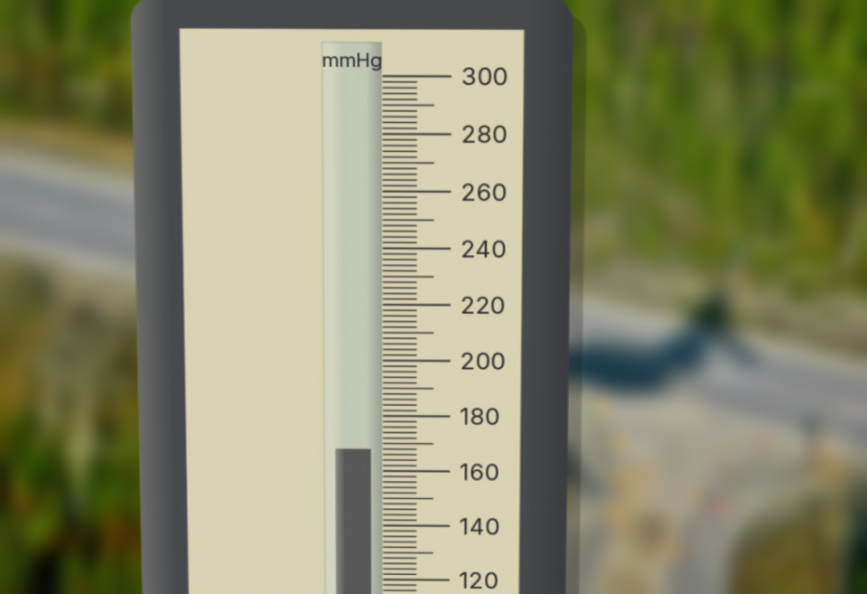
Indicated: 168; mmHg
